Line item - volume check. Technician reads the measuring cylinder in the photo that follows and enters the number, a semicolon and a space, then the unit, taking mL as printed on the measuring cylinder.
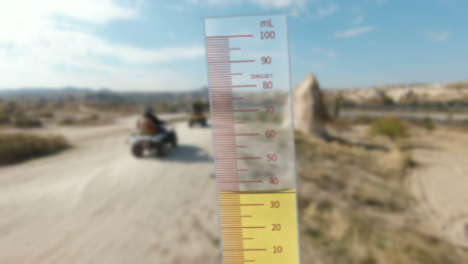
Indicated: 35; mL
